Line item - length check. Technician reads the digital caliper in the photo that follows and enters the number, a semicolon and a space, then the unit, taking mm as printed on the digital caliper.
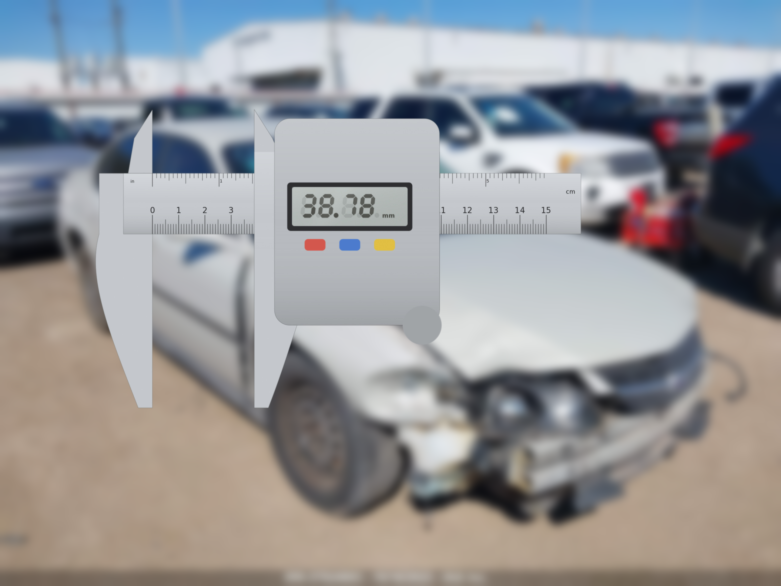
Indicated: 38.78; mm
